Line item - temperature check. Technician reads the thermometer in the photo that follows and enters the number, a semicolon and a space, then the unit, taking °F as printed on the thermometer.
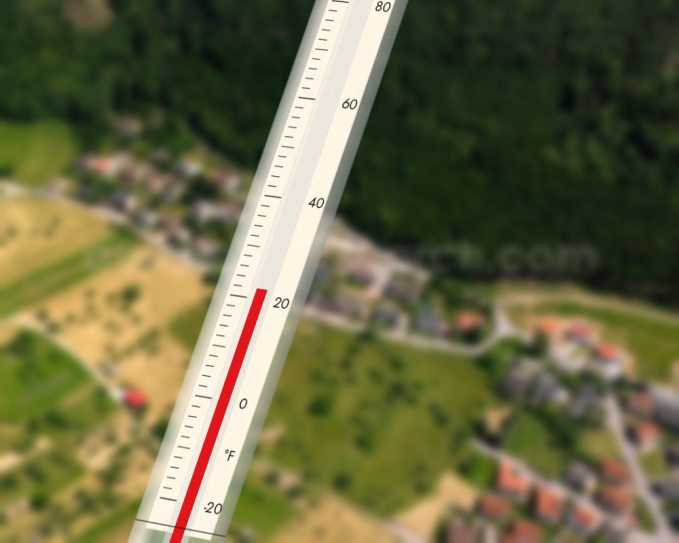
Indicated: 22; °F
